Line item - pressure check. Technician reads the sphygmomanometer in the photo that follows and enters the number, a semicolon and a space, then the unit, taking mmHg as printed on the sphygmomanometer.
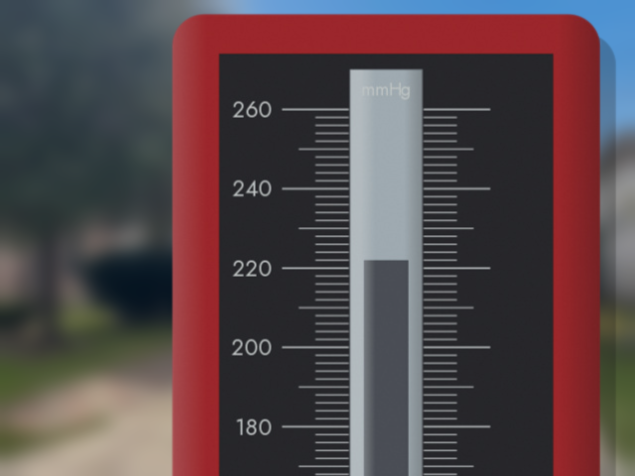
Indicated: 222; mmHg
